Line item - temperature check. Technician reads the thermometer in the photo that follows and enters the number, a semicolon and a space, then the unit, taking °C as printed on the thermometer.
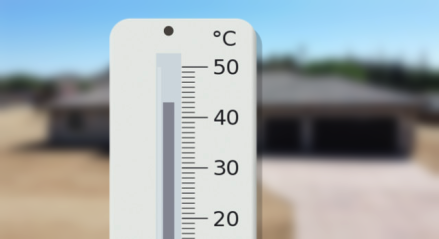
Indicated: 43; °C
